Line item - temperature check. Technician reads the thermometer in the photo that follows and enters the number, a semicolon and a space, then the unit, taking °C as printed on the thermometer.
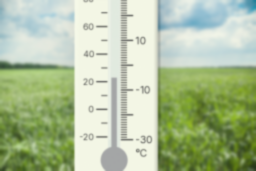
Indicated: -5; °C
